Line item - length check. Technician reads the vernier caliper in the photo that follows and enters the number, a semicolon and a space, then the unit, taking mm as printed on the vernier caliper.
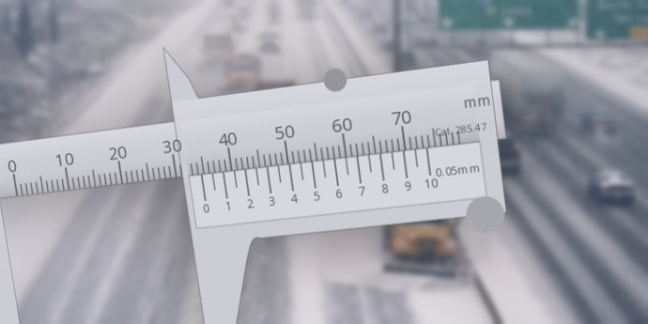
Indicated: 34.6; mm
